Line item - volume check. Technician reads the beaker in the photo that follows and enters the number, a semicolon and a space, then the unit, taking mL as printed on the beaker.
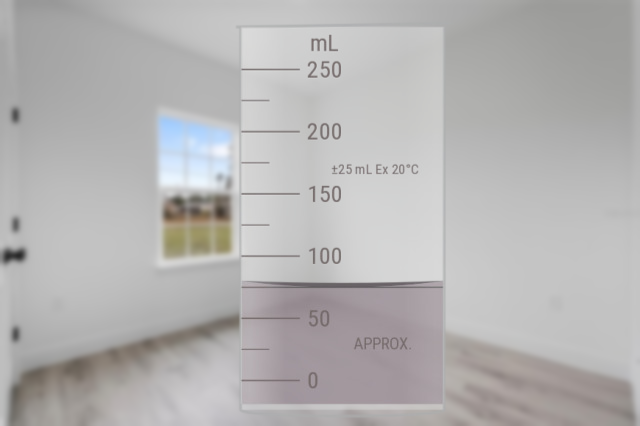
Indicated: 75; mL
